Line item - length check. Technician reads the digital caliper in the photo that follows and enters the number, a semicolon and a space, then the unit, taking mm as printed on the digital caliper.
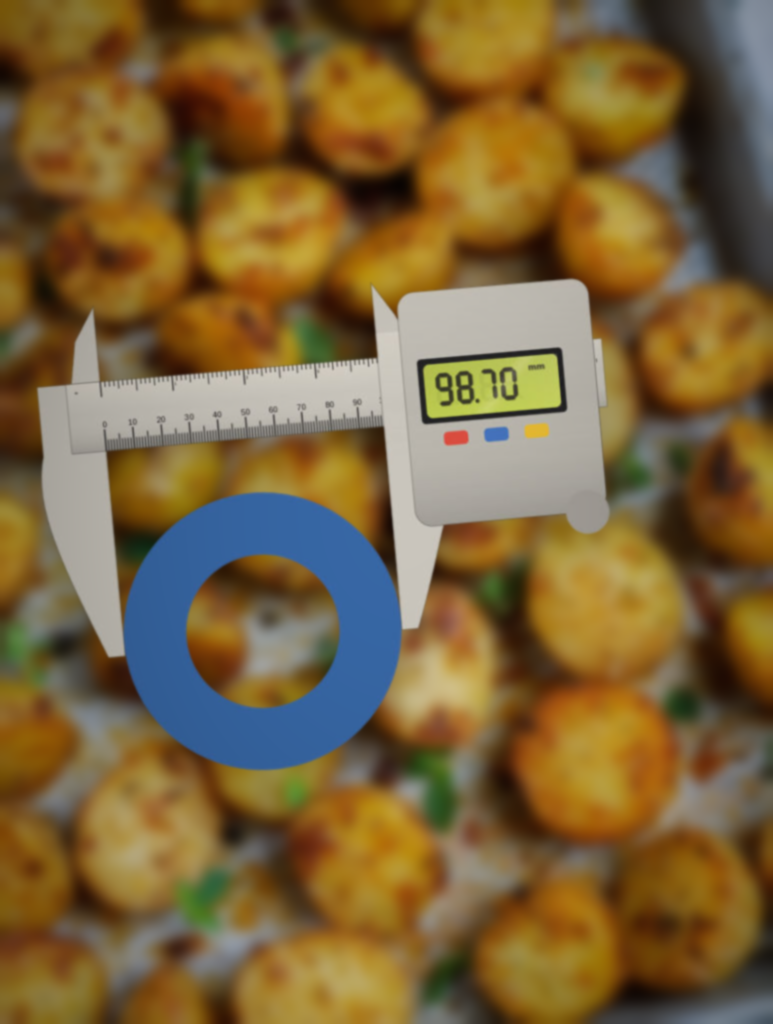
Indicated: 98.70; mm
